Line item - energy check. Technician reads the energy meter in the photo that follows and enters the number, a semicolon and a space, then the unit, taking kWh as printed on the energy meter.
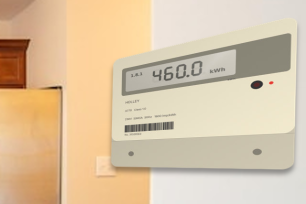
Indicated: 460.0; kWh
